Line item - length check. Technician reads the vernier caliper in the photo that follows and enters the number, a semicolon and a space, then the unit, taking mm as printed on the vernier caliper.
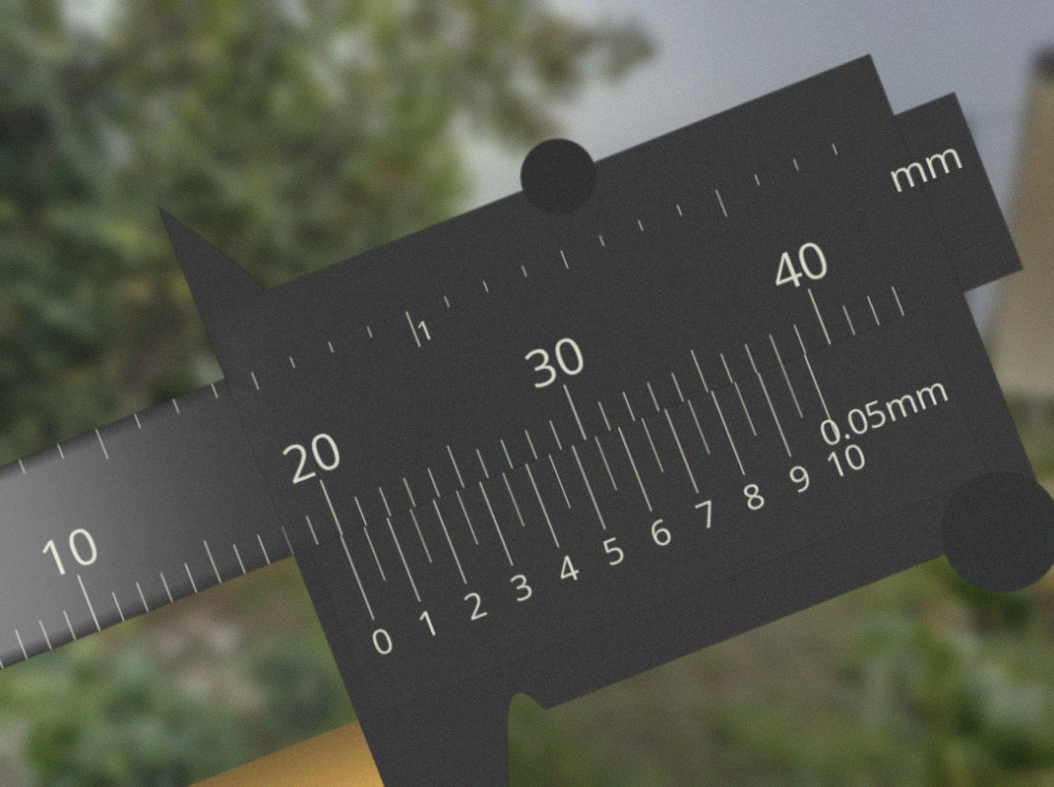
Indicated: 19.95; mm
